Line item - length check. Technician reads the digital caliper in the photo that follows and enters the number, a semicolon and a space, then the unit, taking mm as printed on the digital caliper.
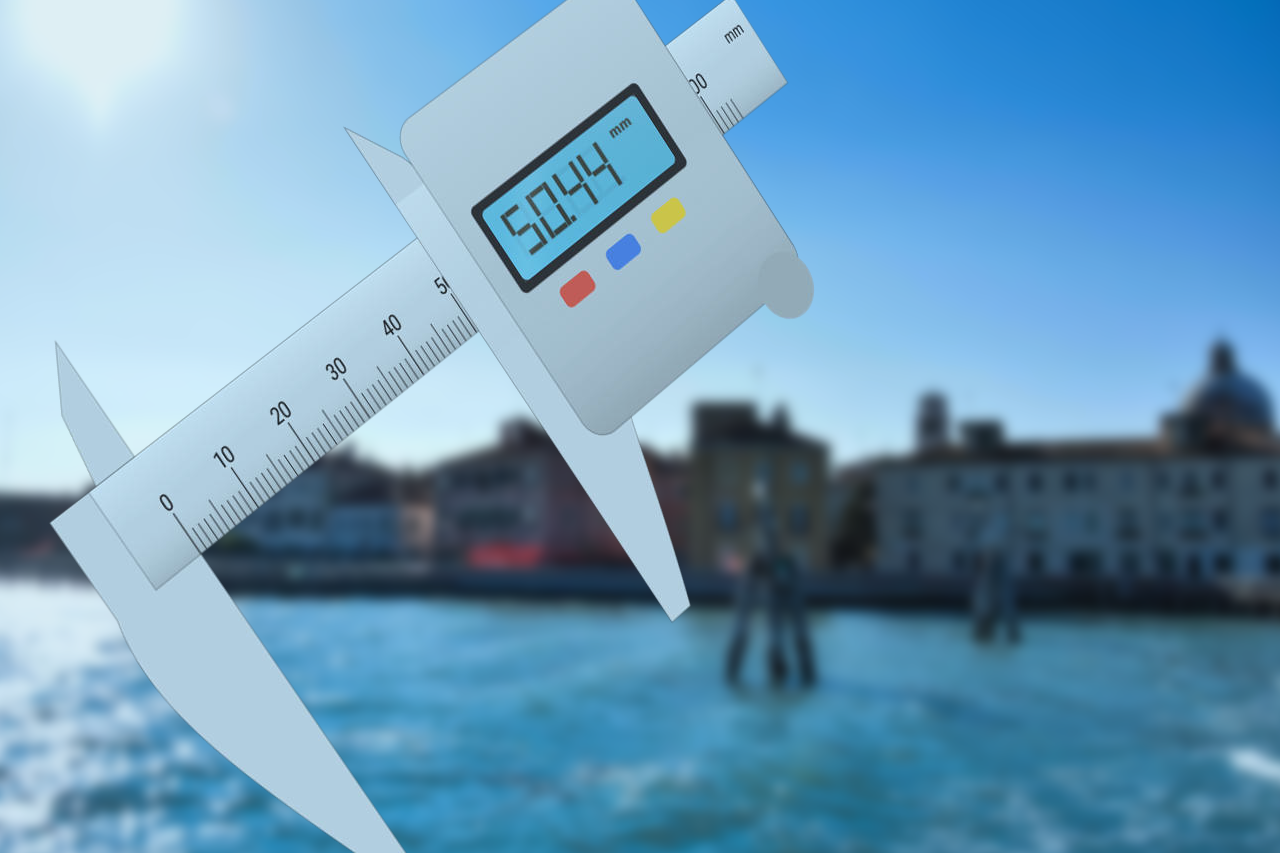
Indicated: 50.44; mm
